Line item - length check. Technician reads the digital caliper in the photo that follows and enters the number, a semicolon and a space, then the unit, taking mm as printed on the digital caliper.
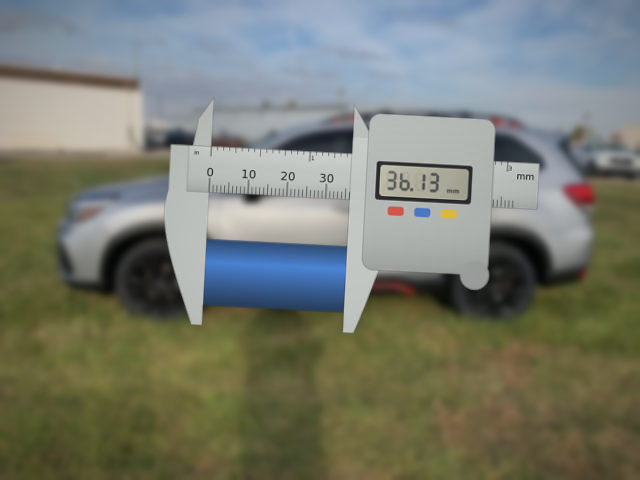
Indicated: 36.13; mm
